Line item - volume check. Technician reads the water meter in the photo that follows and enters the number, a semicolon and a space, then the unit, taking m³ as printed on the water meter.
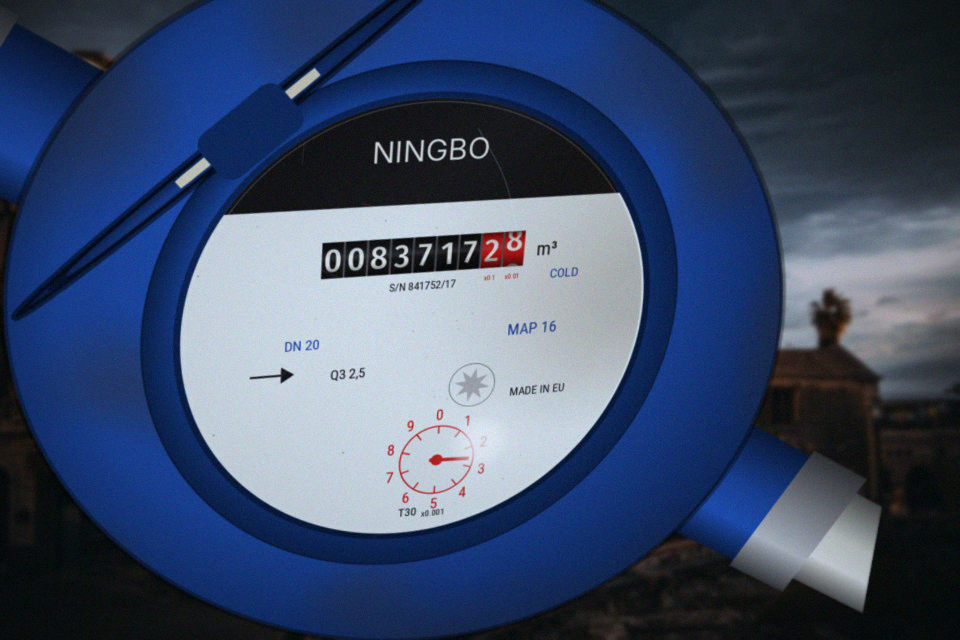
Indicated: 83717.282; m³
